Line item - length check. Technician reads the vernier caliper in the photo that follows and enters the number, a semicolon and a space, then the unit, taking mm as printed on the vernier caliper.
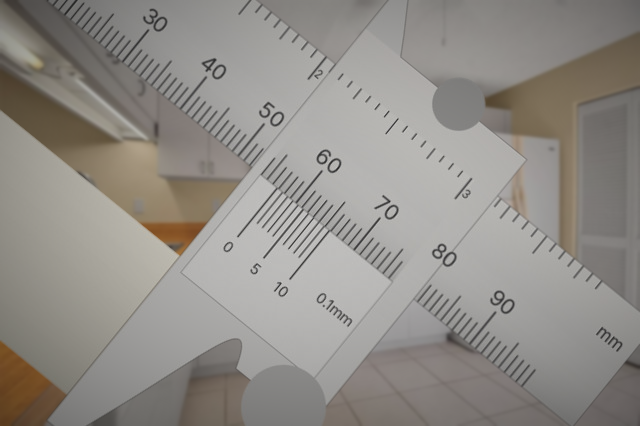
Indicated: 56.8; mm
